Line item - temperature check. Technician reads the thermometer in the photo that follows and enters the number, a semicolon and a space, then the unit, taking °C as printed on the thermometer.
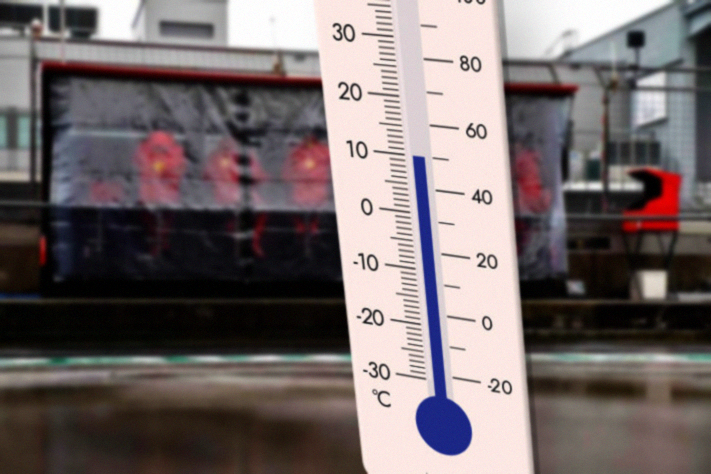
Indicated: 10; °C
